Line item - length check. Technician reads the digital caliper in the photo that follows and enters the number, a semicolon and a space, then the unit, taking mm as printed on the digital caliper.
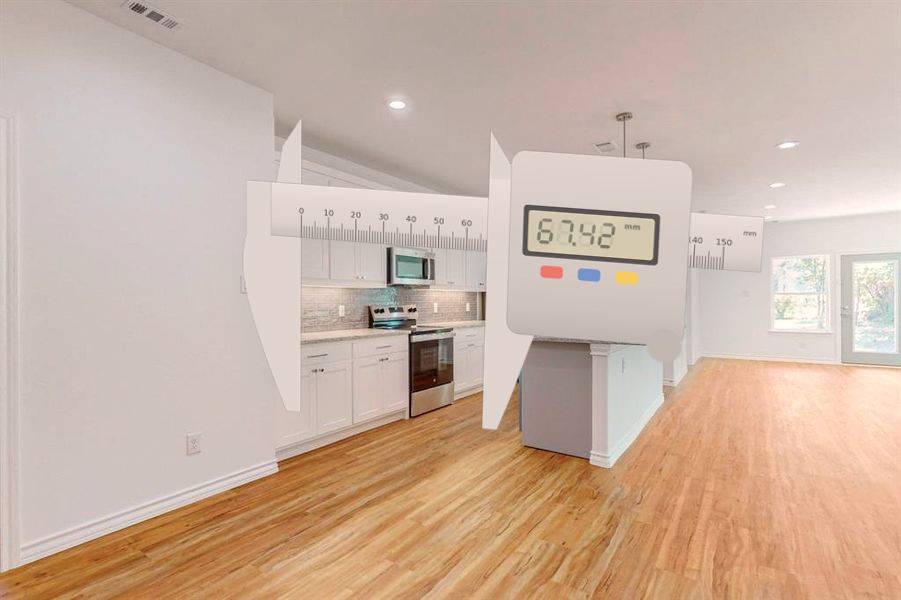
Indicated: 67.42; mm
